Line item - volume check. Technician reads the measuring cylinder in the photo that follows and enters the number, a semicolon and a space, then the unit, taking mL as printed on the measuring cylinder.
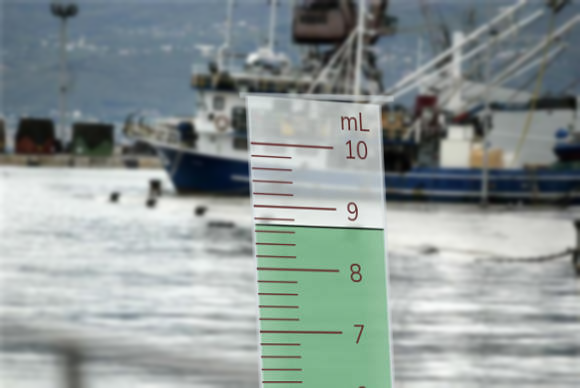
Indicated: 8.7; mL
